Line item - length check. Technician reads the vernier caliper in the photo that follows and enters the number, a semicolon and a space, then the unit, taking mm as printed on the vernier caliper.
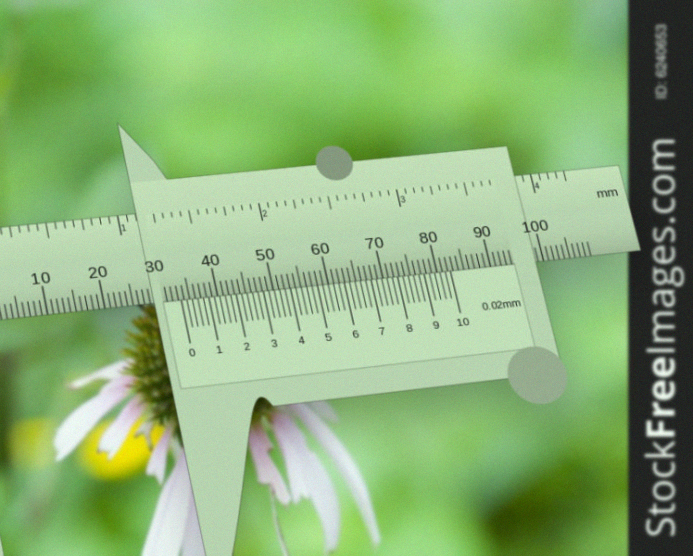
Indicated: 33.5; mm
